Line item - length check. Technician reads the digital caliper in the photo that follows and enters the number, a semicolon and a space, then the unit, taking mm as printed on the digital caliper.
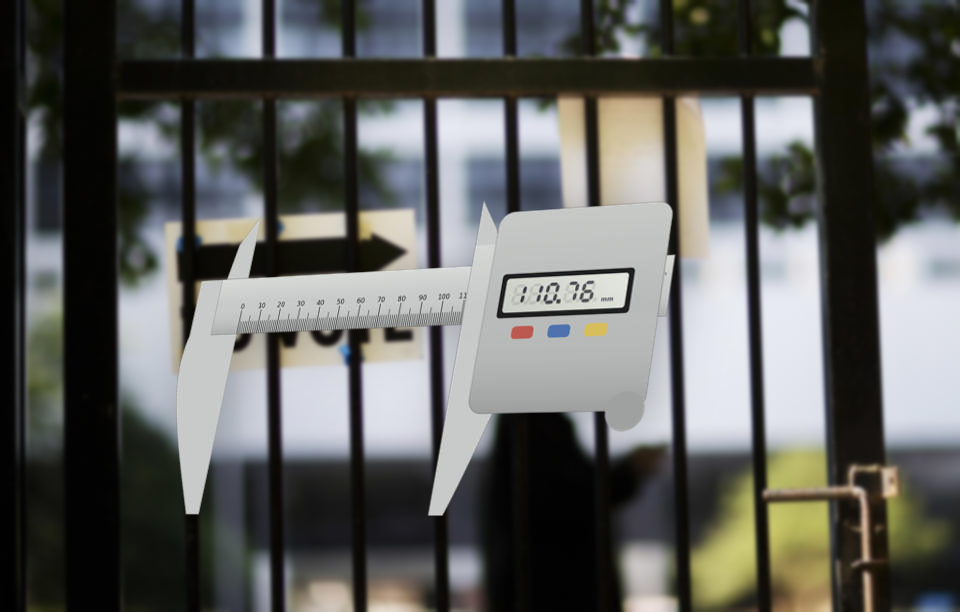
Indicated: 110.76; mm
